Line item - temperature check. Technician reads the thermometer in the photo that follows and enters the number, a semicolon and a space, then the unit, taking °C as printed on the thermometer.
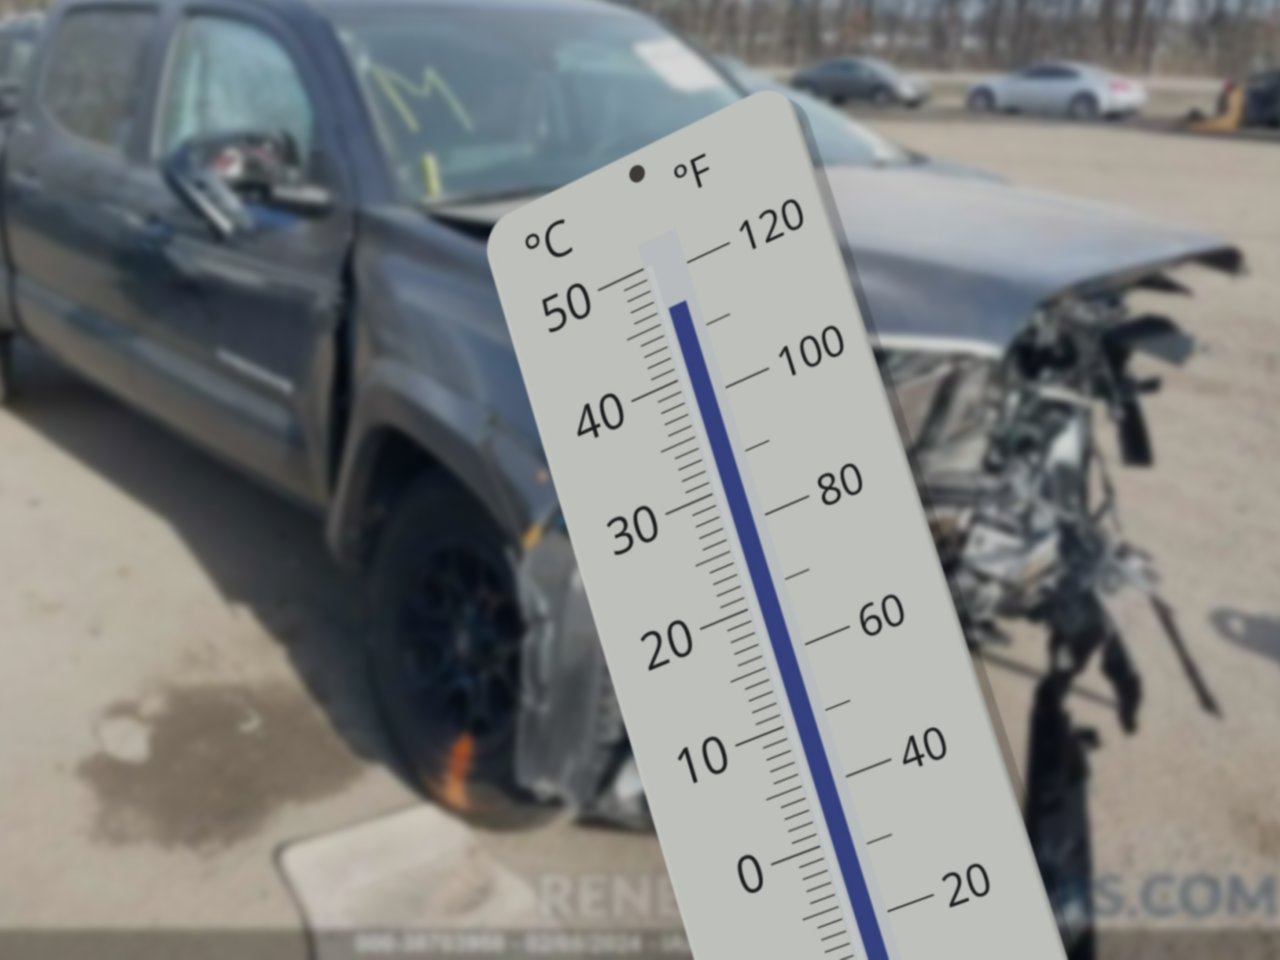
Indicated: 46; °C
